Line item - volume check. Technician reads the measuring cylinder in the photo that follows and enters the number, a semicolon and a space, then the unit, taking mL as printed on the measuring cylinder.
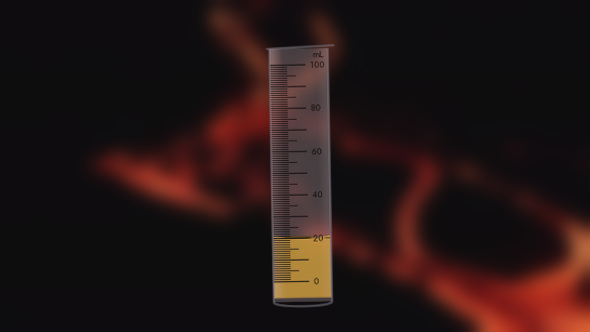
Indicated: 20; mL
